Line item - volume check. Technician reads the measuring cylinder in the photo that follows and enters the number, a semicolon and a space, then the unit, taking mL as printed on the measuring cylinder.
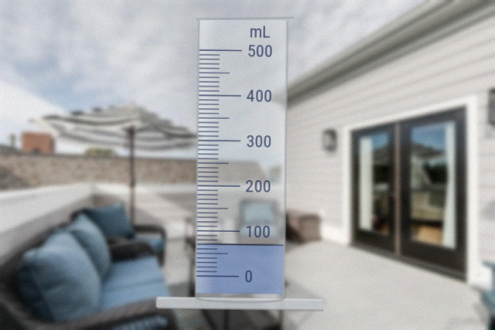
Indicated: 70; mL
